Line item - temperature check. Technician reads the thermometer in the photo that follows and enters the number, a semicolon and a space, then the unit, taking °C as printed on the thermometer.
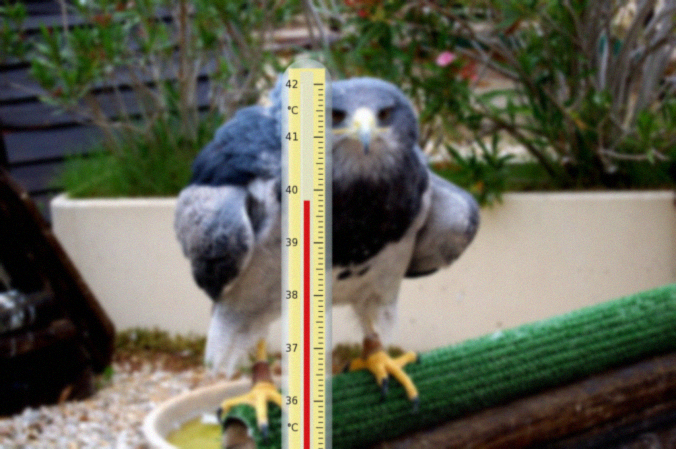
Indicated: 39.8; °C
